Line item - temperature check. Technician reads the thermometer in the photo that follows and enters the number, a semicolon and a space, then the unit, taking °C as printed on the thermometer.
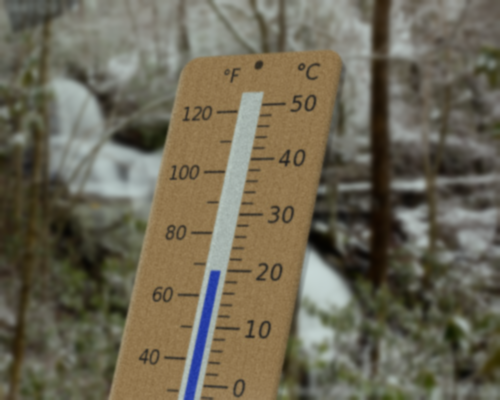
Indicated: 20; °C
